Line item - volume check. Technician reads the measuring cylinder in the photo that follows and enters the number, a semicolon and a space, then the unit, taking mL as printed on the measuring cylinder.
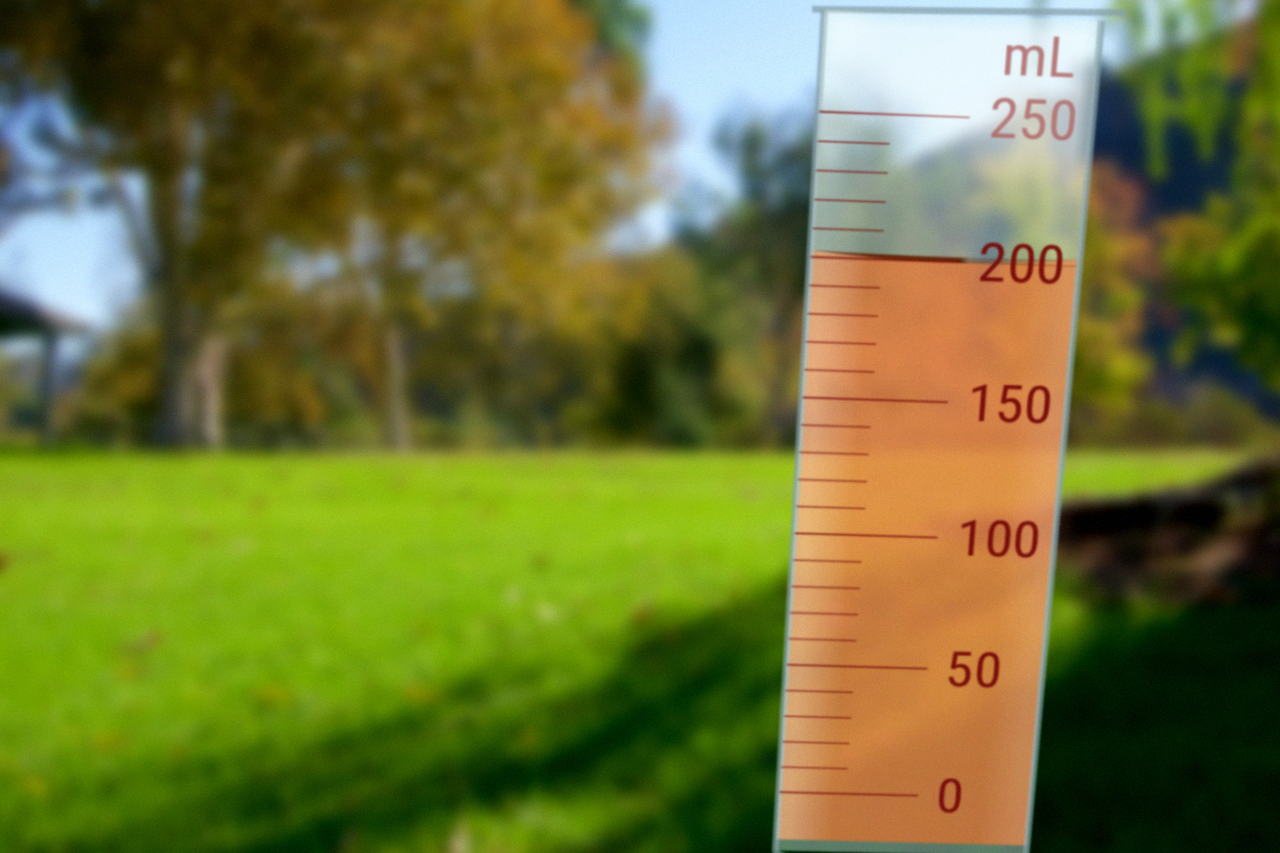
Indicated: 200; mL
